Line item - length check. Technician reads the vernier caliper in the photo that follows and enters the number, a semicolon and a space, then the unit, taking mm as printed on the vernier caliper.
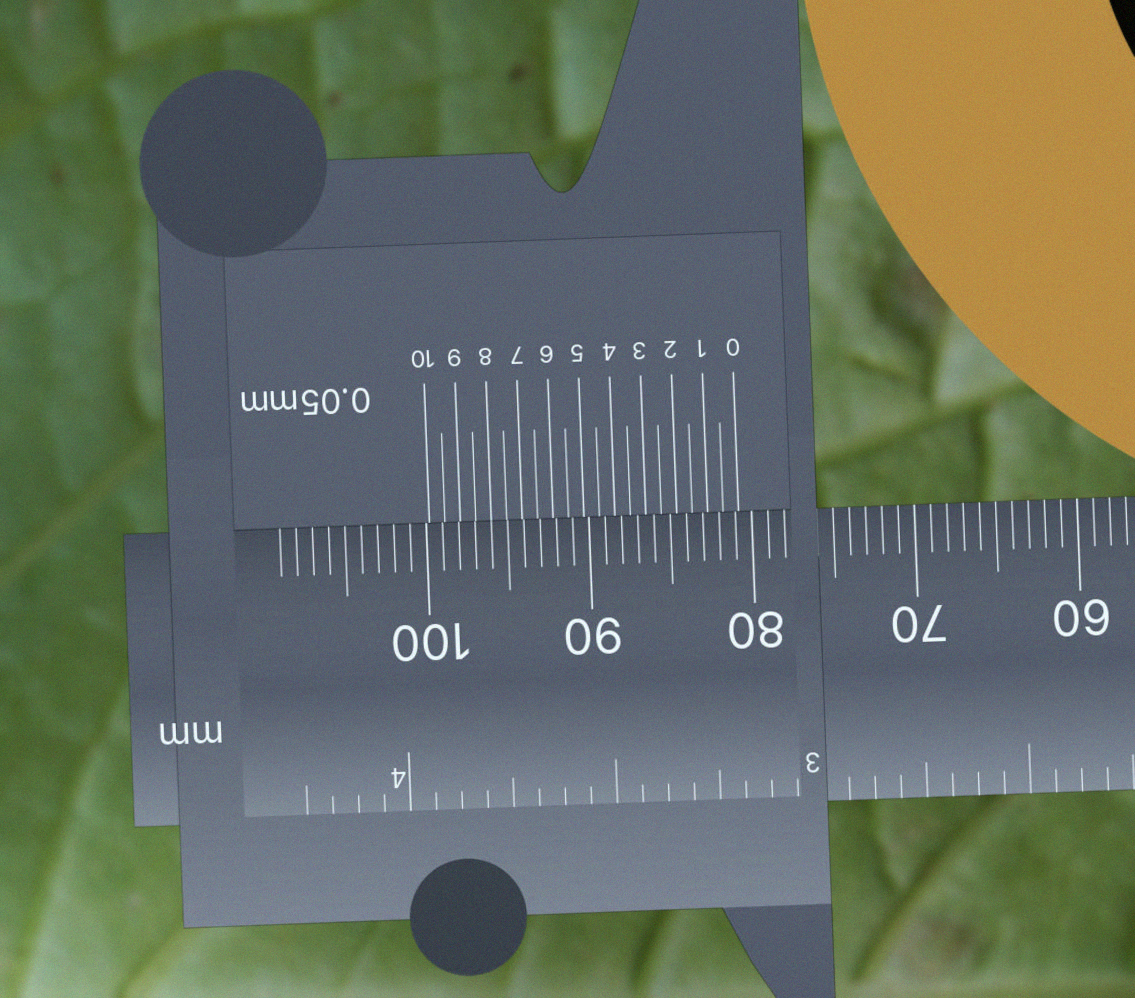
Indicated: 80.8; mm
